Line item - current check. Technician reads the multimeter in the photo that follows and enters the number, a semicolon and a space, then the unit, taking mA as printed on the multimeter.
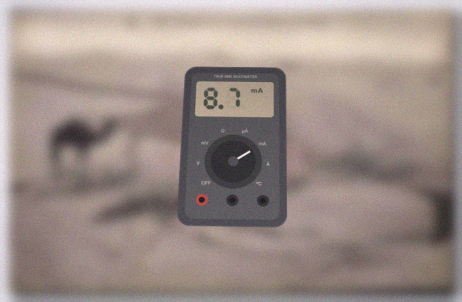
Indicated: 8.7; mA
